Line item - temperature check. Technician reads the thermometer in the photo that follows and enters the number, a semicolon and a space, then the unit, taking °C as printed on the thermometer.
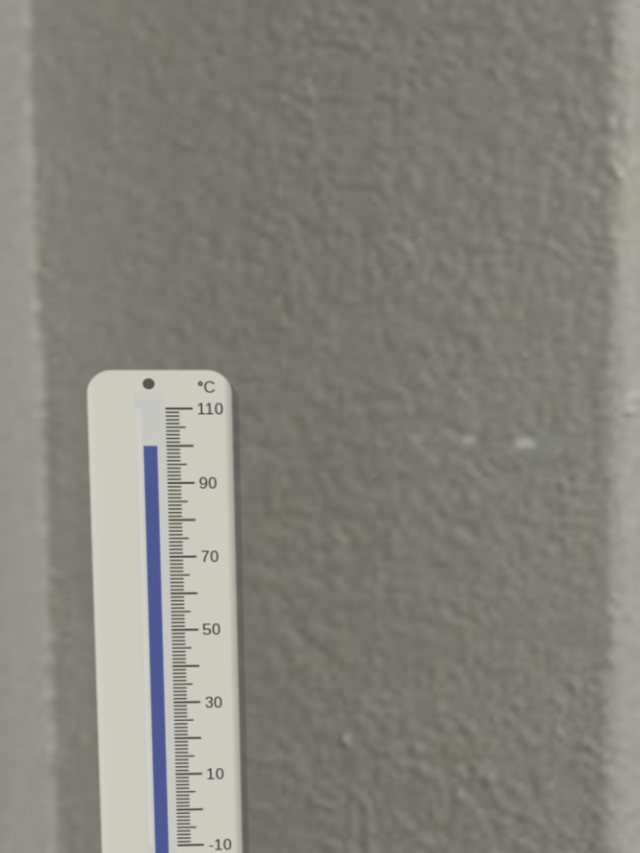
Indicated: 100; °C
